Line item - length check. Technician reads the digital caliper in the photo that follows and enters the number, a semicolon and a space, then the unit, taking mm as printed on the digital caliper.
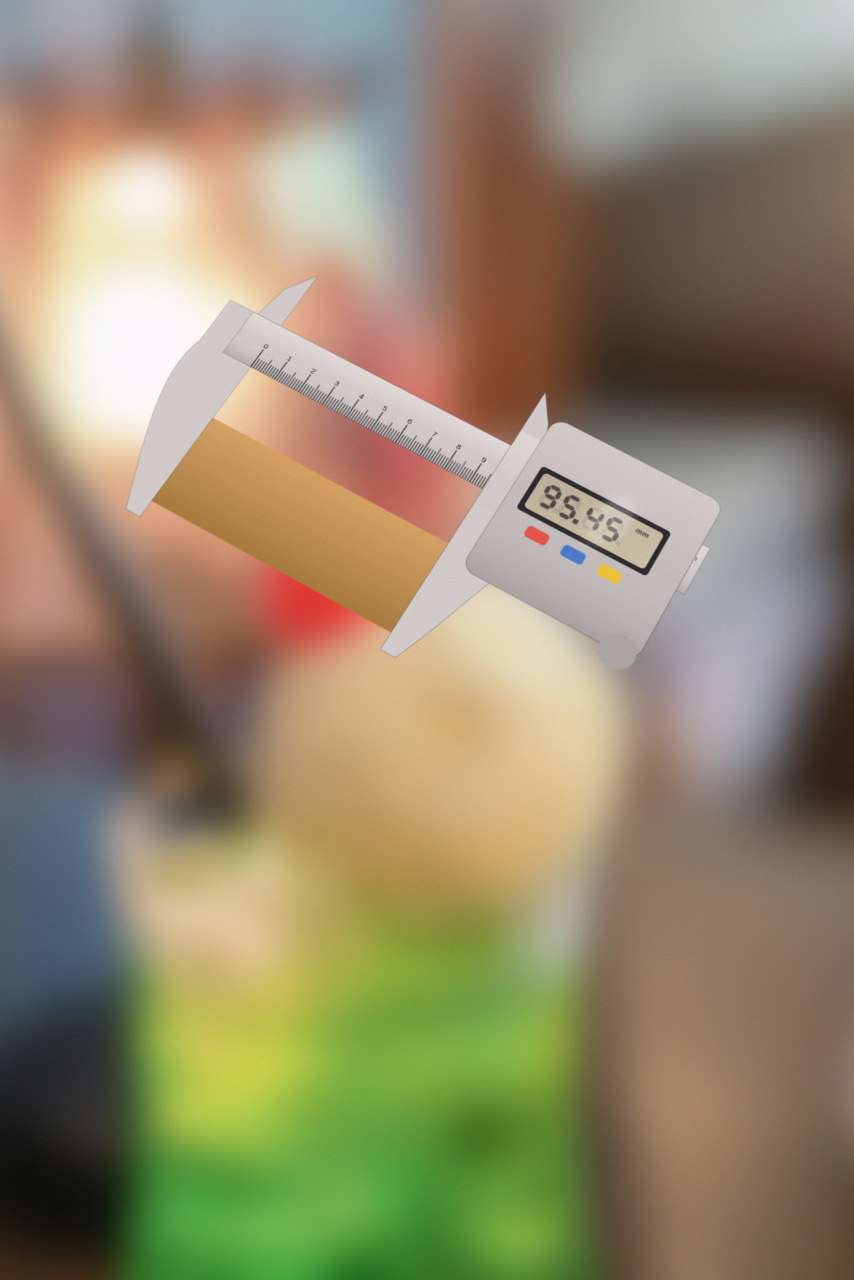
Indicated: 95.45; mm
